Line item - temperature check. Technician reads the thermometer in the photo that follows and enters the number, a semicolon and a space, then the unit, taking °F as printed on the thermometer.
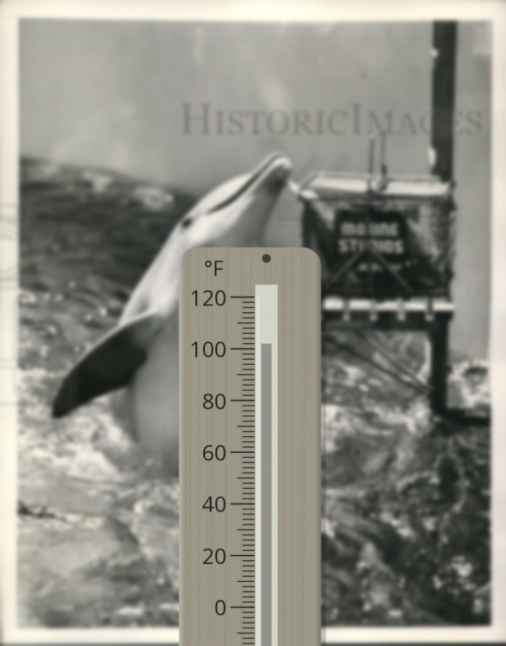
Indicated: 102; °F
